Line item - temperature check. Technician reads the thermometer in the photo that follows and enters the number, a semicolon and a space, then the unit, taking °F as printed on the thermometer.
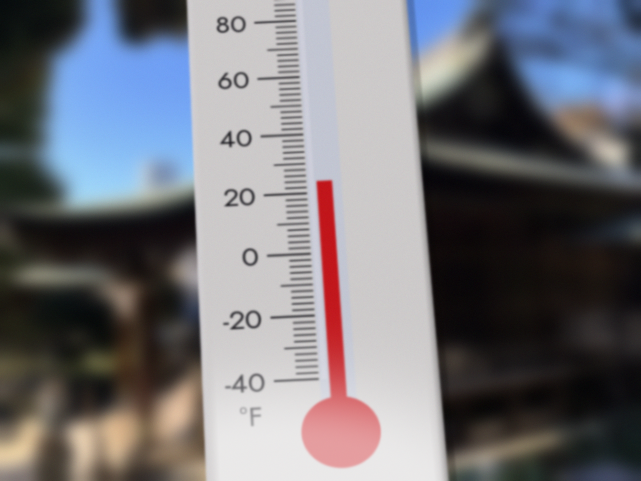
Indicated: 24; °F
